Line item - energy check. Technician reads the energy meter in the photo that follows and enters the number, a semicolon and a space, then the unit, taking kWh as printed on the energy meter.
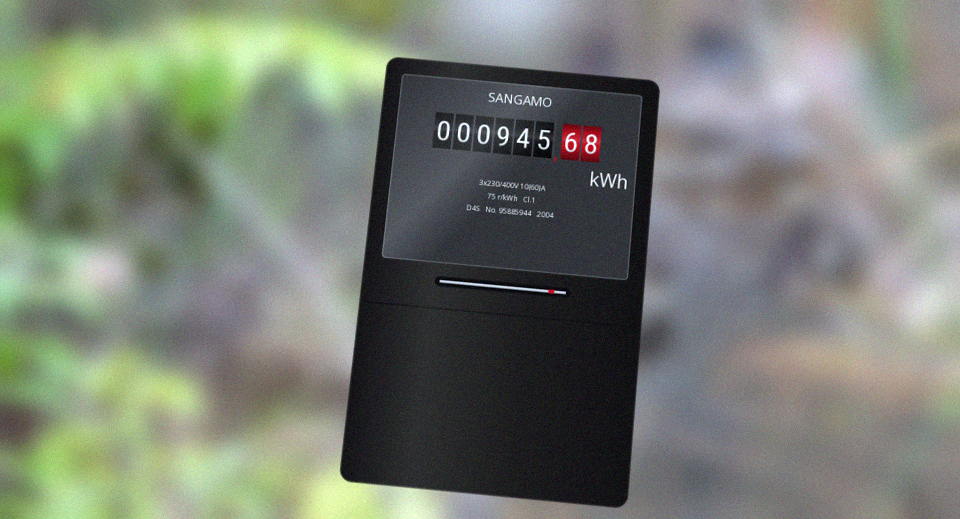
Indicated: 945.68; kWh
